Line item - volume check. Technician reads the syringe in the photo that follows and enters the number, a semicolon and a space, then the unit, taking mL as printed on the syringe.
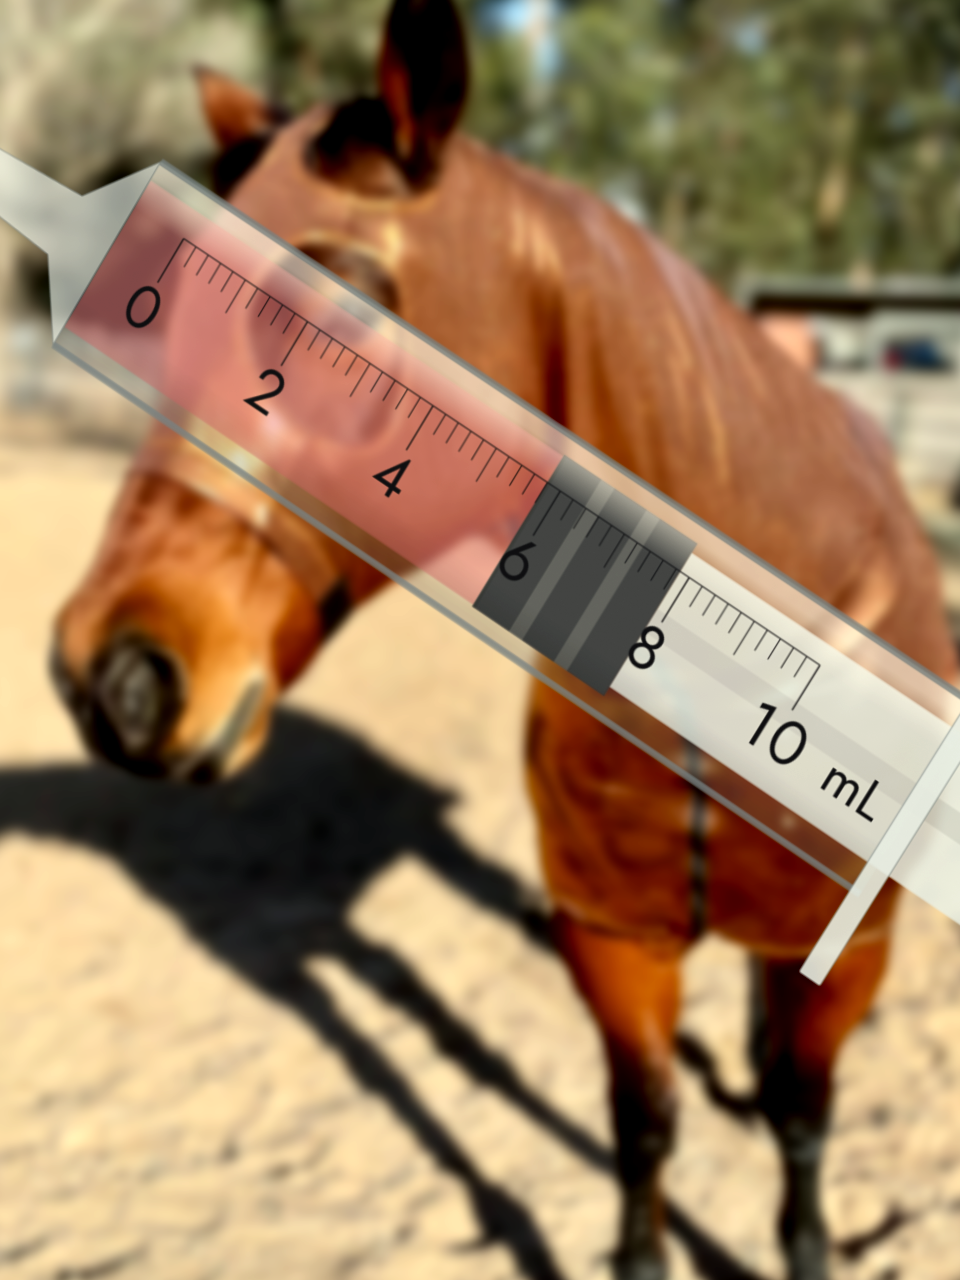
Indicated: 5.8; mL
